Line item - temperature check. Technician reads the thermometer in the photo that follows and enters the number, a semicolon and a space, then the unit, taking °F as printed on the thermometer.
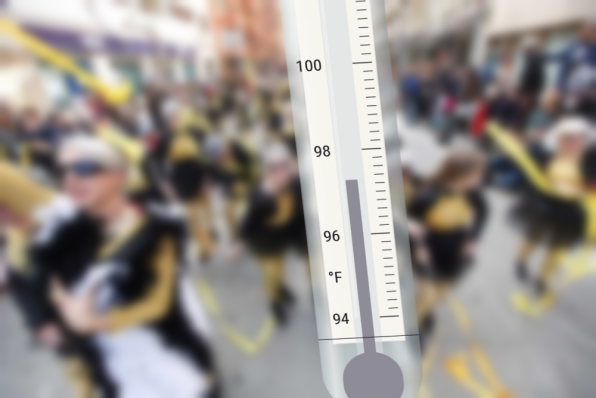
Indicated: 97.3; °F
